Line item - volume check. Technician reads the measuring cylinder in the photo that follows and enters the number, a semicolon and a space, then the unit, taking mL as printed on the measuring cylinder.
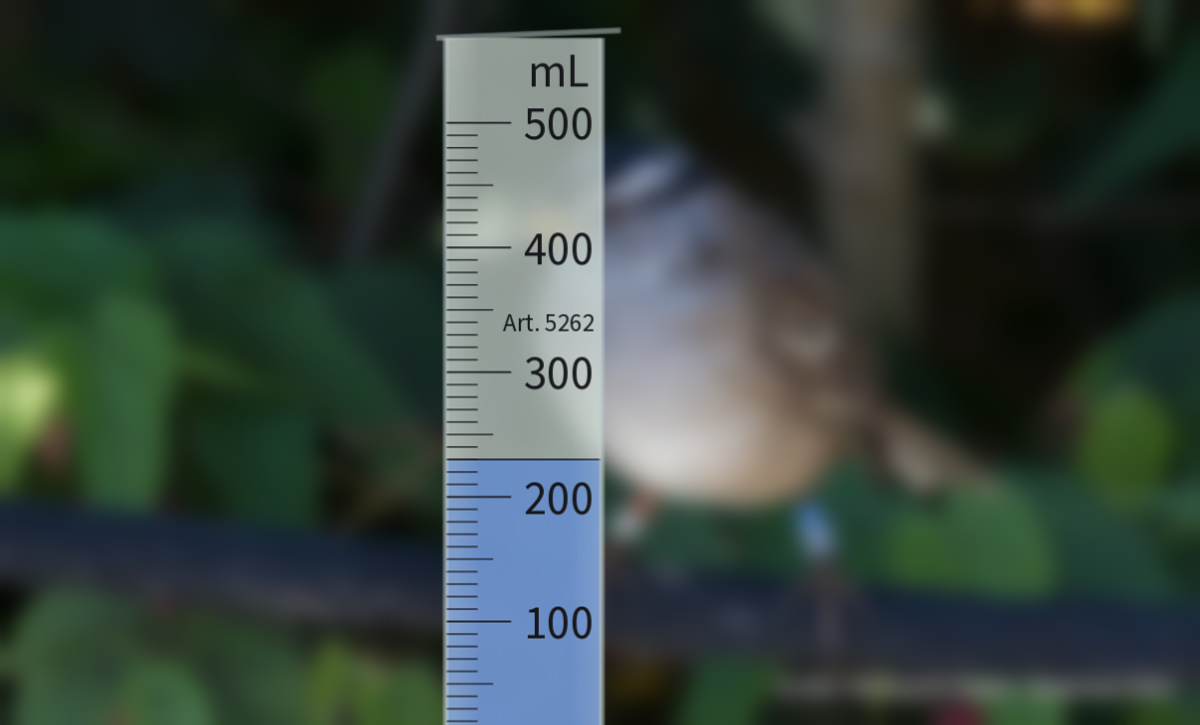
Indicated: 230; mL
